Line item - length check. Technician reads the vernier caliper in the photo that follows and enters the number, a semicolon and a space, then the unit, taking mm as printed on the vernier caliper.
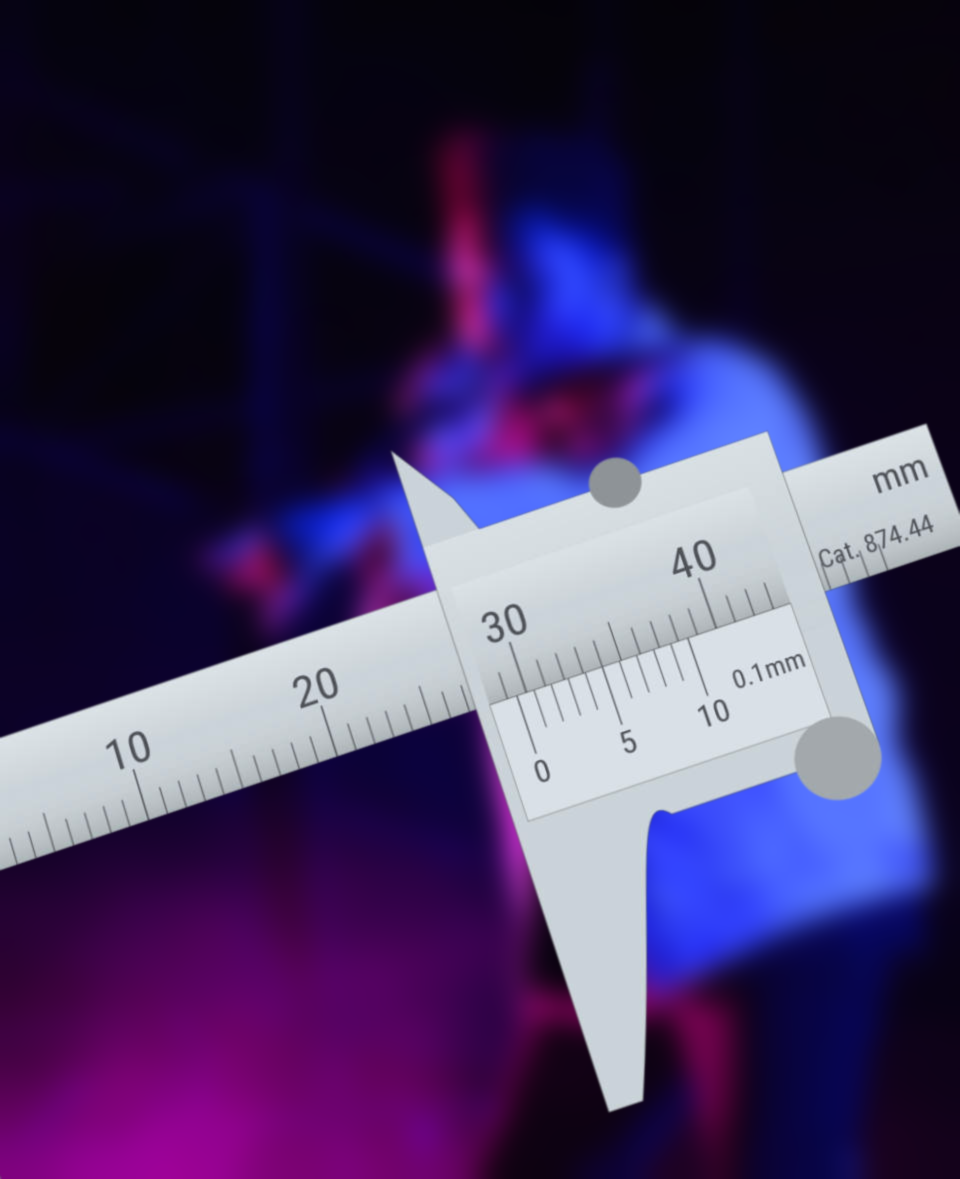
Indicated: 29.5; mm
